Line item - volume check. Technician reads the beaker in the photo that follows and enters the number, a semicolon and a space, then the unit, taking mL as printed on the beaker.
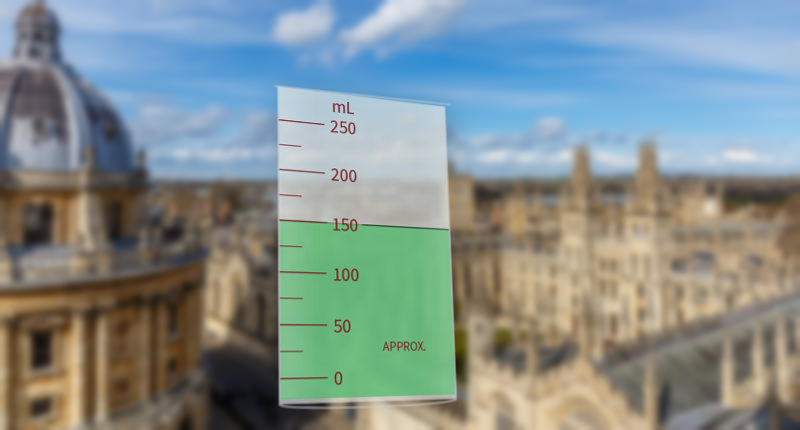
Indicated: 150; mL
